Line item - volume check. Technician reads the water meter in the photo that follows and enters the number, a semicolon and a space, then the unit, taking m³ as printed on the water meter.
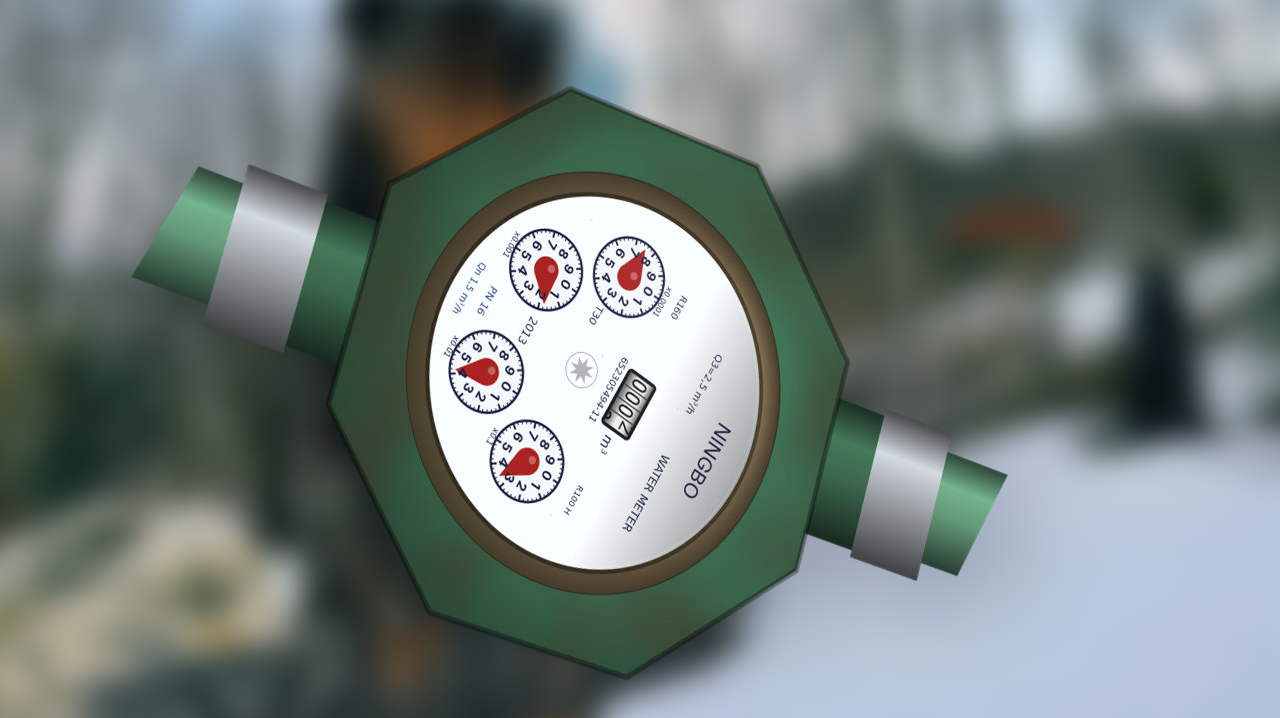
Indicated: 2.3417; m³
